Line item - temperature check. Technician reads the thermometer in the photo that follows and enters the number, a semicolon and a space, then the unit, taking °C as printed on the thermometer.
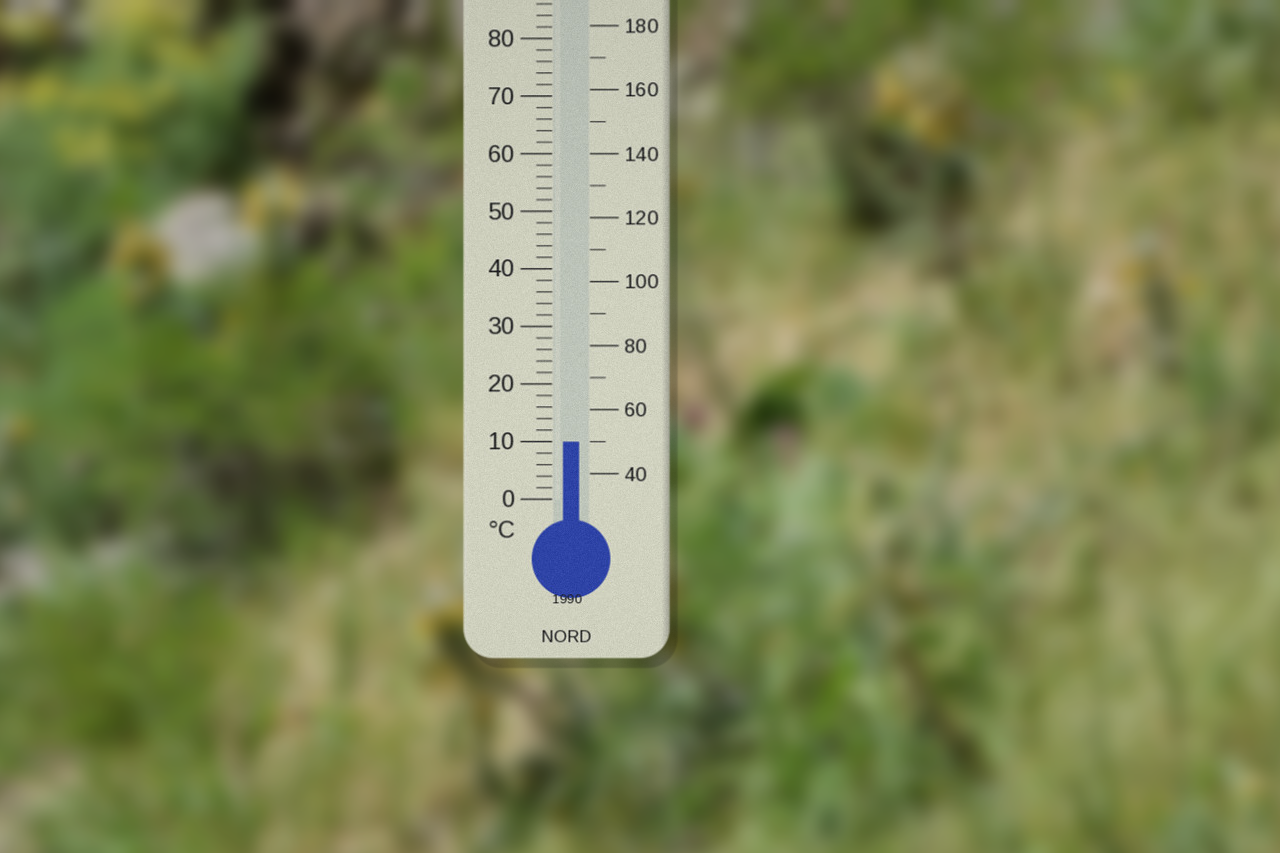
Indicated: 10; °C
